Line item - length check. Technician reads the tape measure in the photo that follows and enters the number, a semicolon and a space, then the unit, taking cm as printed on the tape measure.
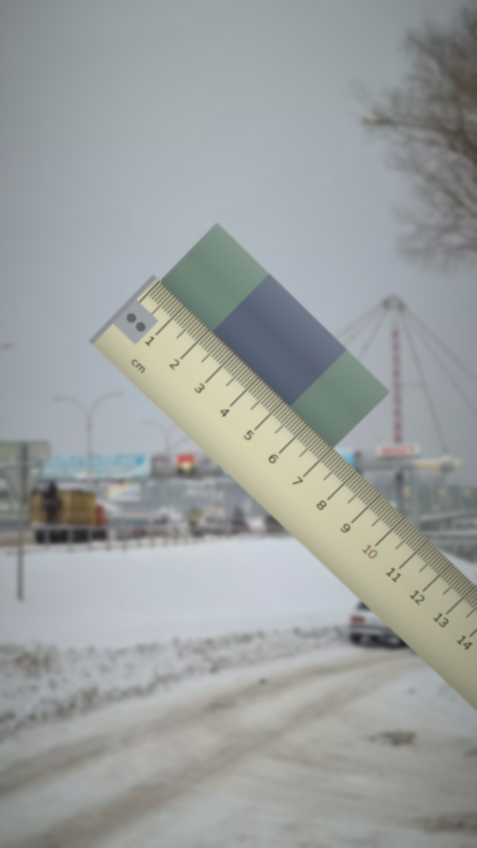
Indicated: 7; cm
